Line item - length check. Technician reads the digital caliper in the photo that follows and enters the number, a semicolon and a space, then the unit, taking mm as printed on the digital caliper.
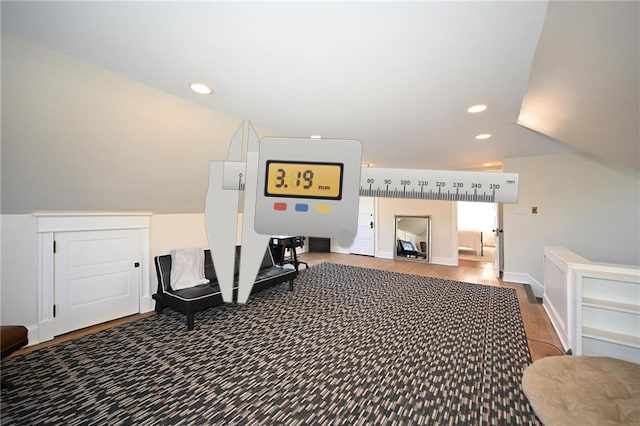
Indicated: 3.19; mm
